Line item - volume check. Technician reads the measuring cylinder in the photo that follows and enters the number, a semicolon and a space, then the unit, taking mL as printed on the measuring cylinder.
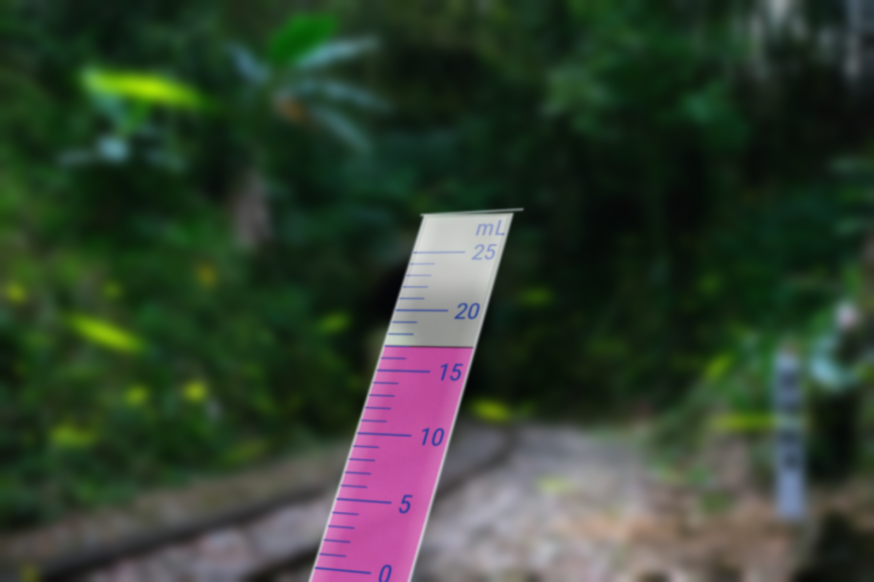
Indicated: 17; mL
